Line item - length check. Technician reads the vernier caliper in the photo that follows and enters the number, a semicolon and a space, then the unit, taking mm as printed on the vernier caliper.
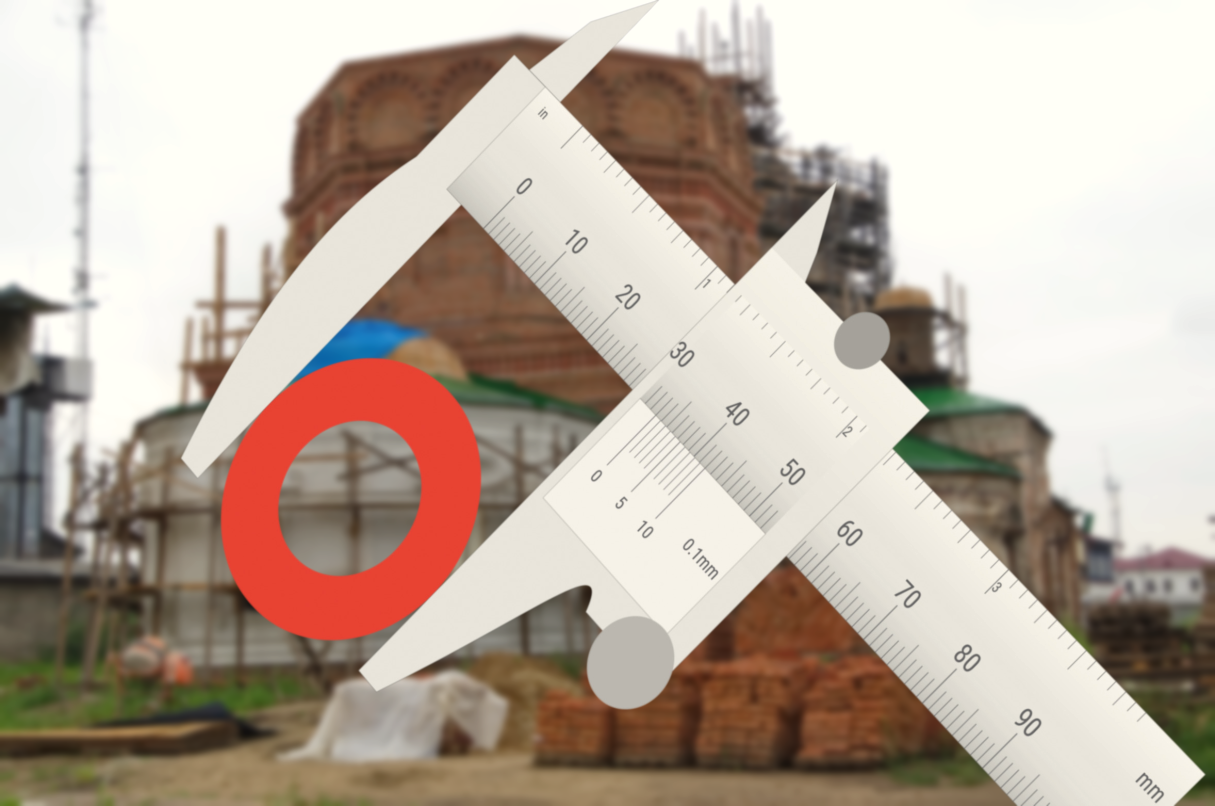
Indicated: 33.0; mm
